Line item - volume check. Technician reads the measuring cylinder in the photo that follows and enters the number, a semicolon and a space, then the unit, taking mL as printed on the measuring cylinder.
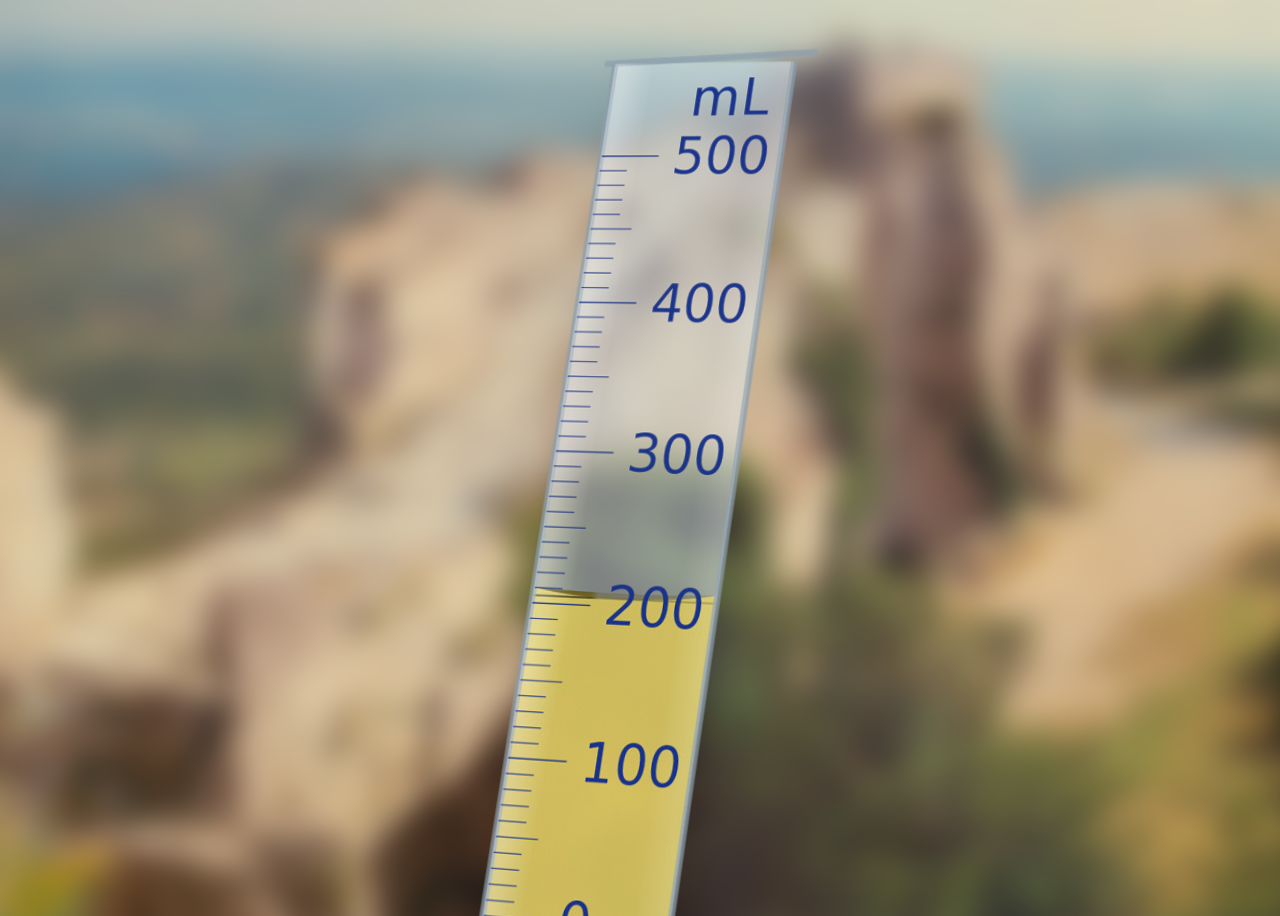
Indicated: 205; mL
